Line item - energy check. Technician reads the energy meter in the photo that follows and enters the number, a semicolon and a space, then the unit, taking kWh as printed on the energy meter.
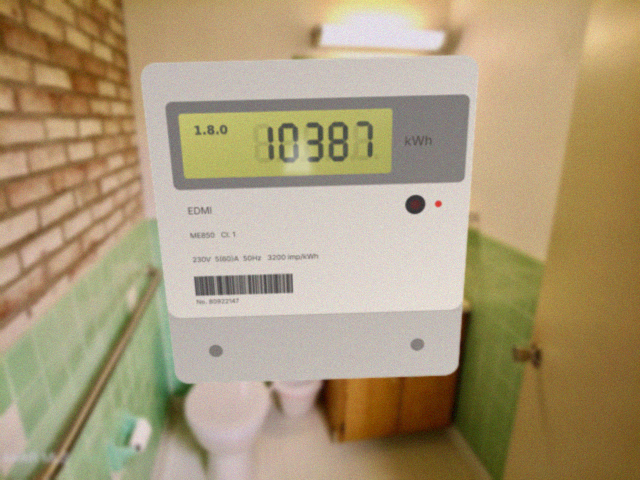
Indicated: 10387; kWh
